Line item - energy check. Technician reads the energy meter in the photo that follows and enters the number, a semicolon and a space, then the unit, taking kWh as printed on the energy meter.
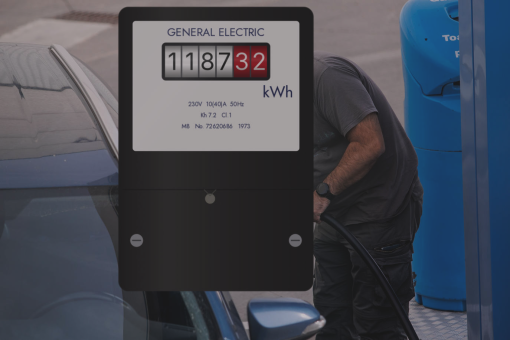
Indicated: 1187.32; kWh
